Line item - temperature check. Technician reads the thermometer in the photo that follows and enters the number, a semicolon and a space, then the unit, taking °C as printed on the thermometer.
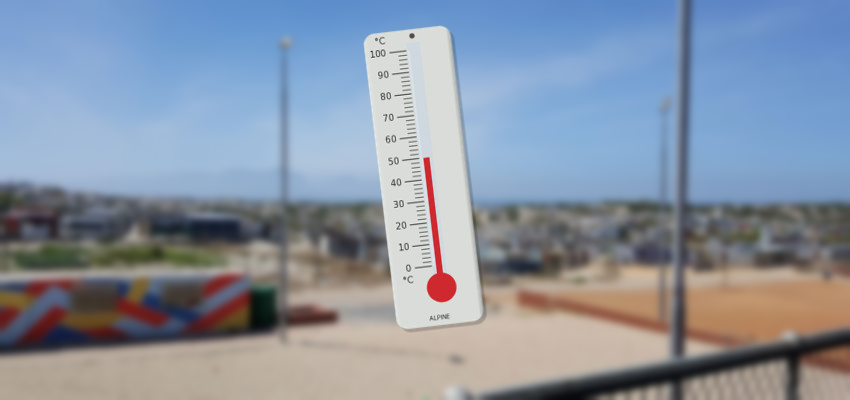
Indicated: 50; °C
